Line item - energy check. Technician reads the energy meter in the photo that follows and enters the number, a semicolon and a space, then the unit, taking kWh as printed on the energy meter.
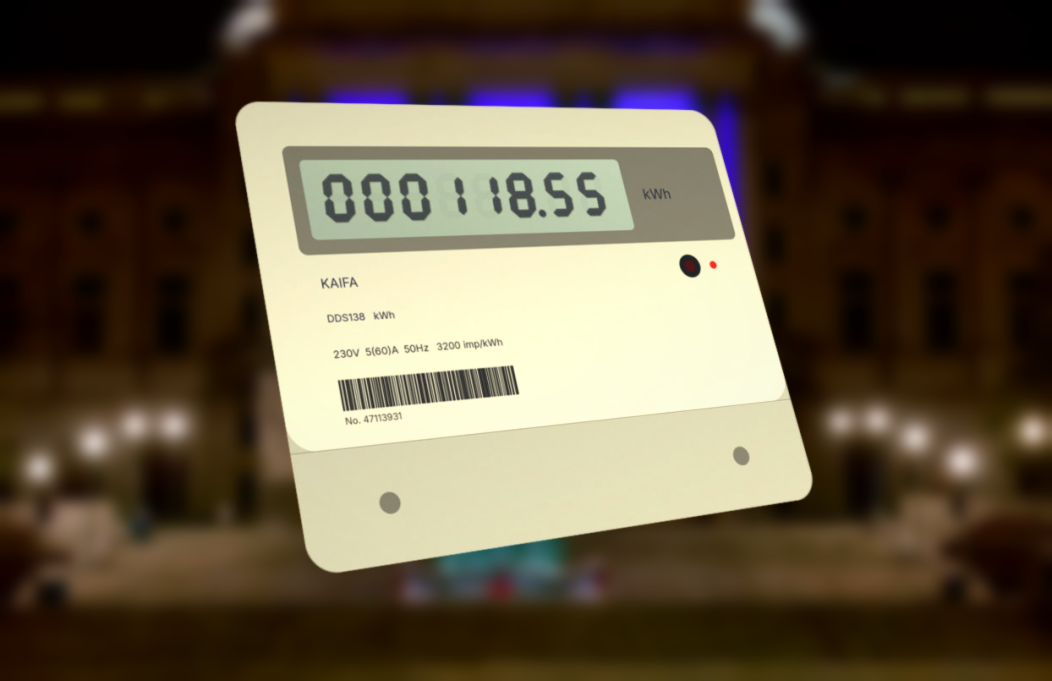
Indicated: 118.55; kWh
